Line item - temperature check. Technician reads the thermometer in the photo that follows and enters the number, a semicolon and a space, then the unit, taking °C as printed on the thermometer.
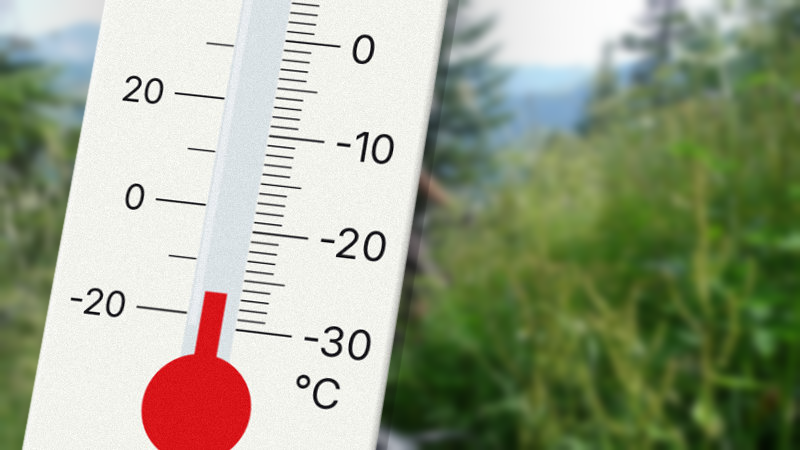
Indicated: -26.5; °C
